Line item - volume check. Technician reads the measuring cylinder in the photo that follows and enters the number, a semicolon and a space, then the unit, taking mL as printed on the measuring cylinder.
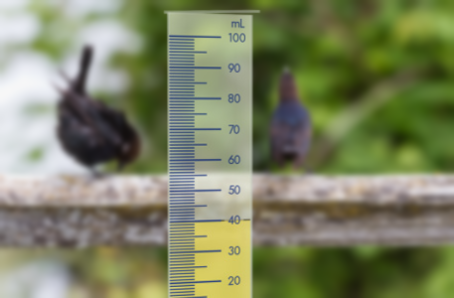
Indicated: 40; mL
